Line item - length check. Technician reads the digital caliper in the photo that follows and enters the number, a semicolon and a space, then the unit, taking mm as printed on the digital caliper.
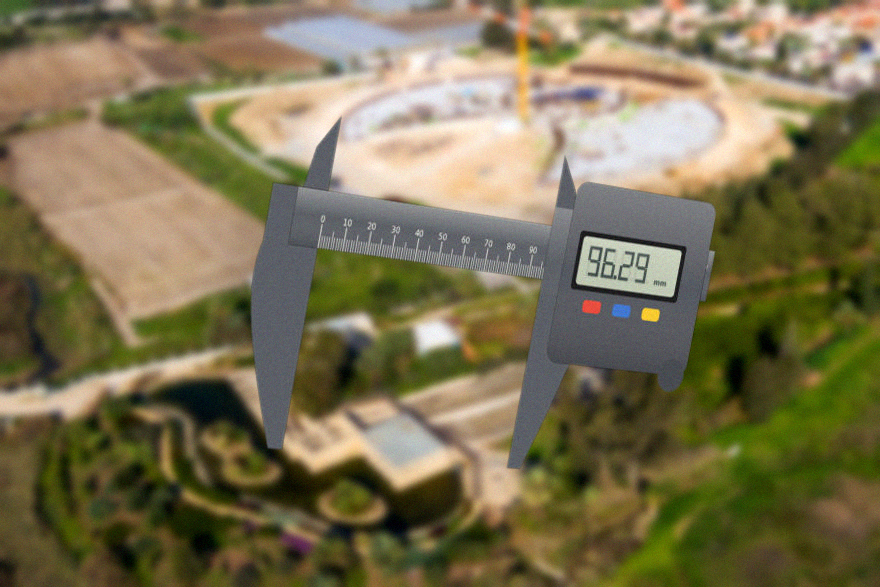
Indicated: 96.29; mm
